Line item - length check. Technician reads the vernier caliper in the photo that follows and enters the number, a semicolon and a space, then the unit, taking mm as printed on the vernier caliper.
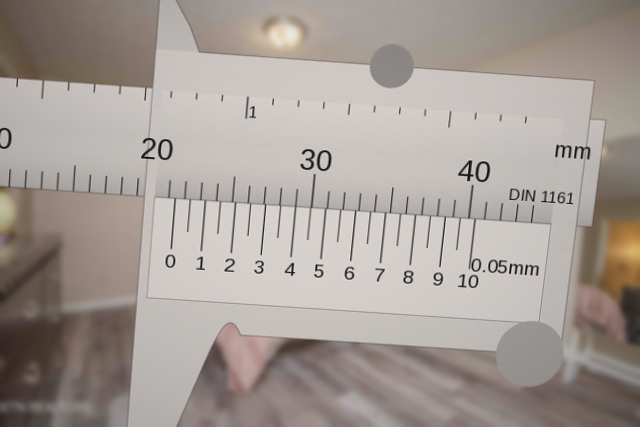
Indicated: 21.4; mm
